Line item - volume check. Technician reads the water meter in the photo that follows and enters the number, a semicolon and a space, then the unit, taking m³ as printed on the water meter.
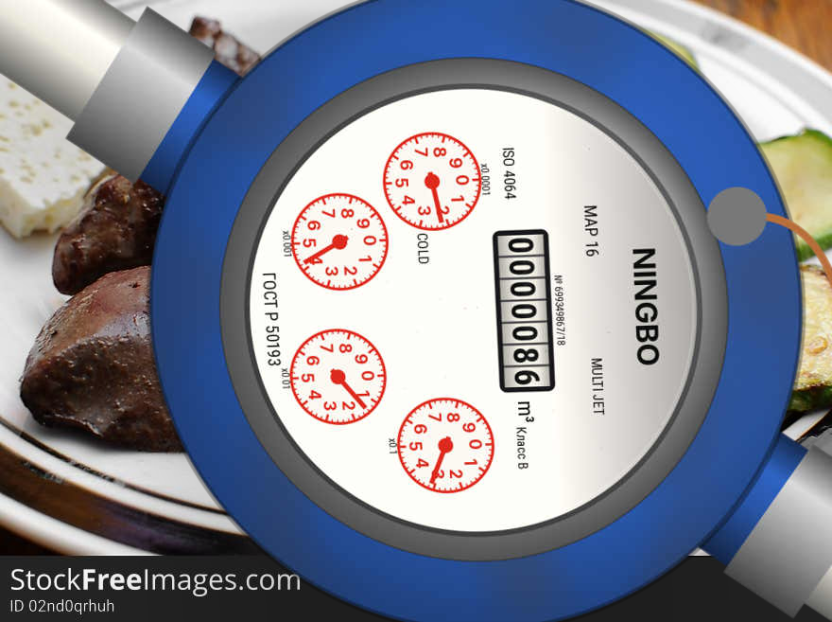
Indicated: 86.3142; m³
